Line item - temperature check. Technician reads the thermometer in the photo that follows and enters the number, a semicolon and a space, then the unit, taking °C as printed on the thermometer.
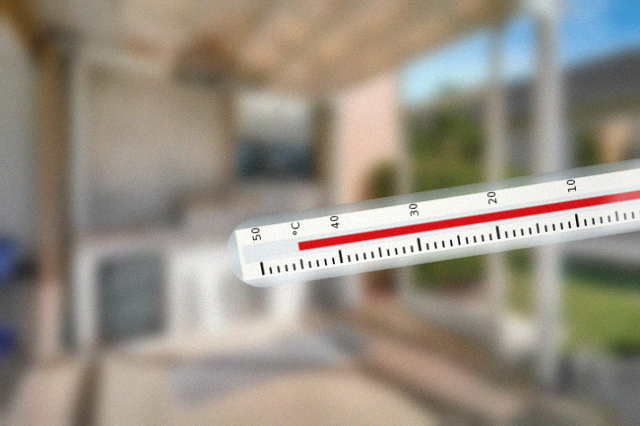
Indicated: 45; °C
